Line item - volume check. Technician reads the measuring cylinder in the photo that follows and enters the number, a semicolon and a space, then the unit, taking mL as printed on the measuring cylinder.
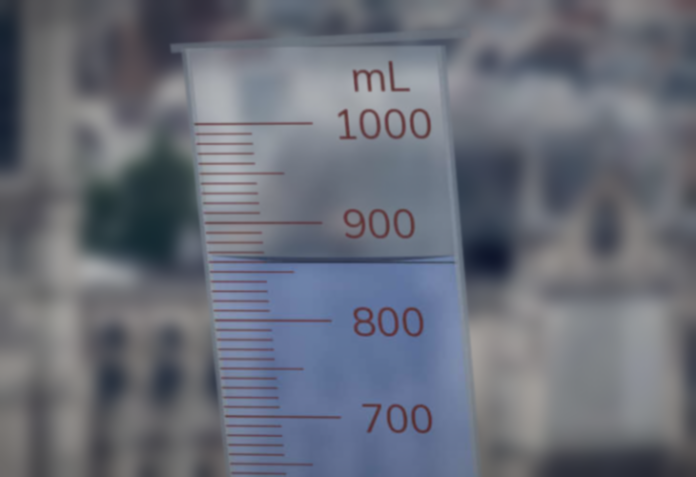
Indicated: 860; mL
